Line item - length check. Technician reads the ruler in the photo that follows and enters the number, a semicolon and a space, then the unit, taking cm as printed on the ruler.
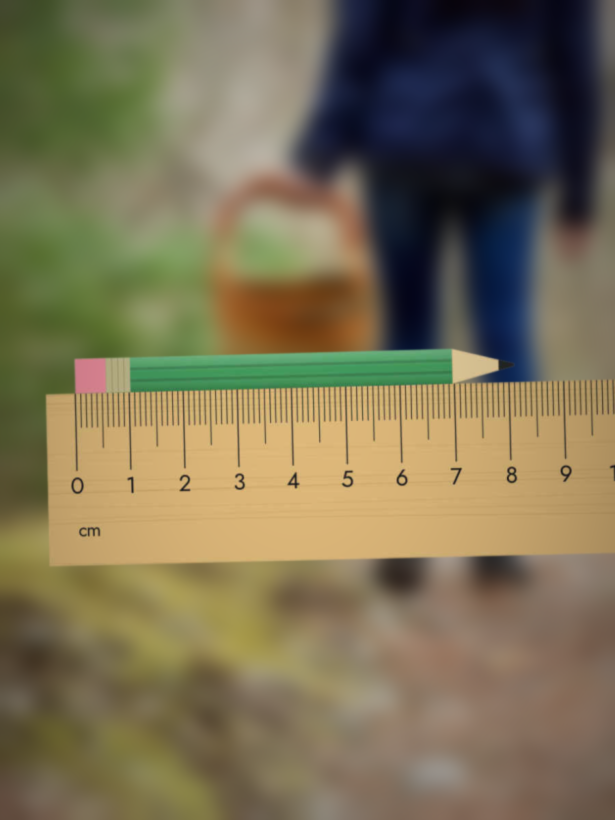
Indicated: 8.1; cm
